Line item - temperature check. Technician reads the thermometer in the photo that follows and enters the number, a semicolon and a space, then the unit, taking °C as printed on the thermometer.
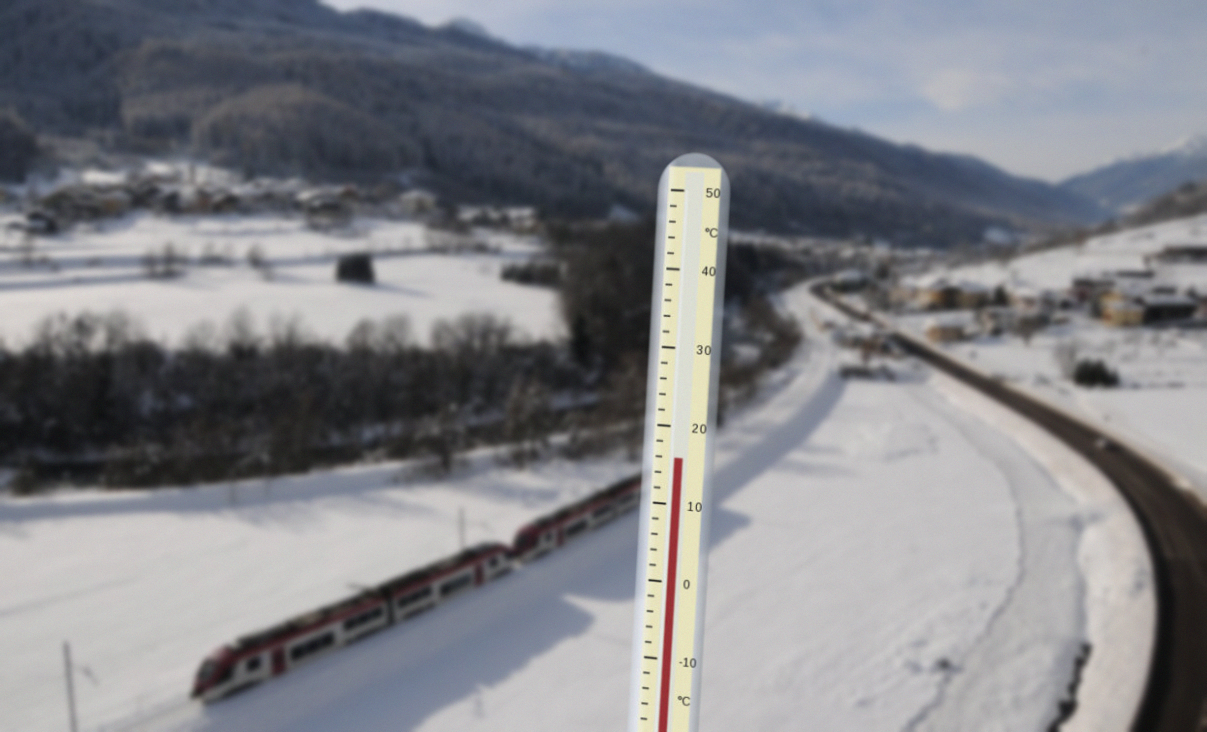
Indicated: 16; °C
